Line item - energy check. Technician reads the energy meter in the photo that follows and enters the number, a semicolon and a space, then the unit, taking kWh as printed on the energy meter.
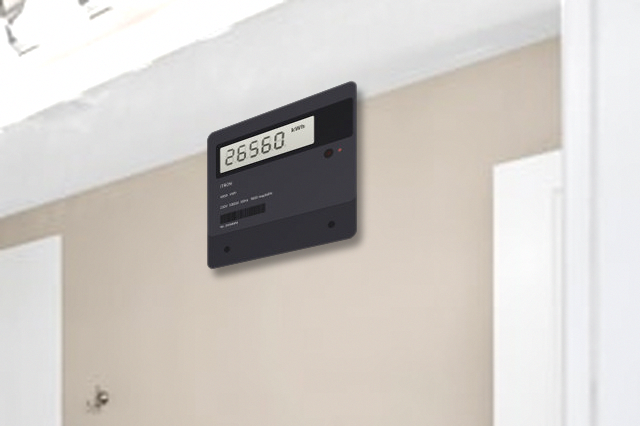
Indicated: 26560; kWh
